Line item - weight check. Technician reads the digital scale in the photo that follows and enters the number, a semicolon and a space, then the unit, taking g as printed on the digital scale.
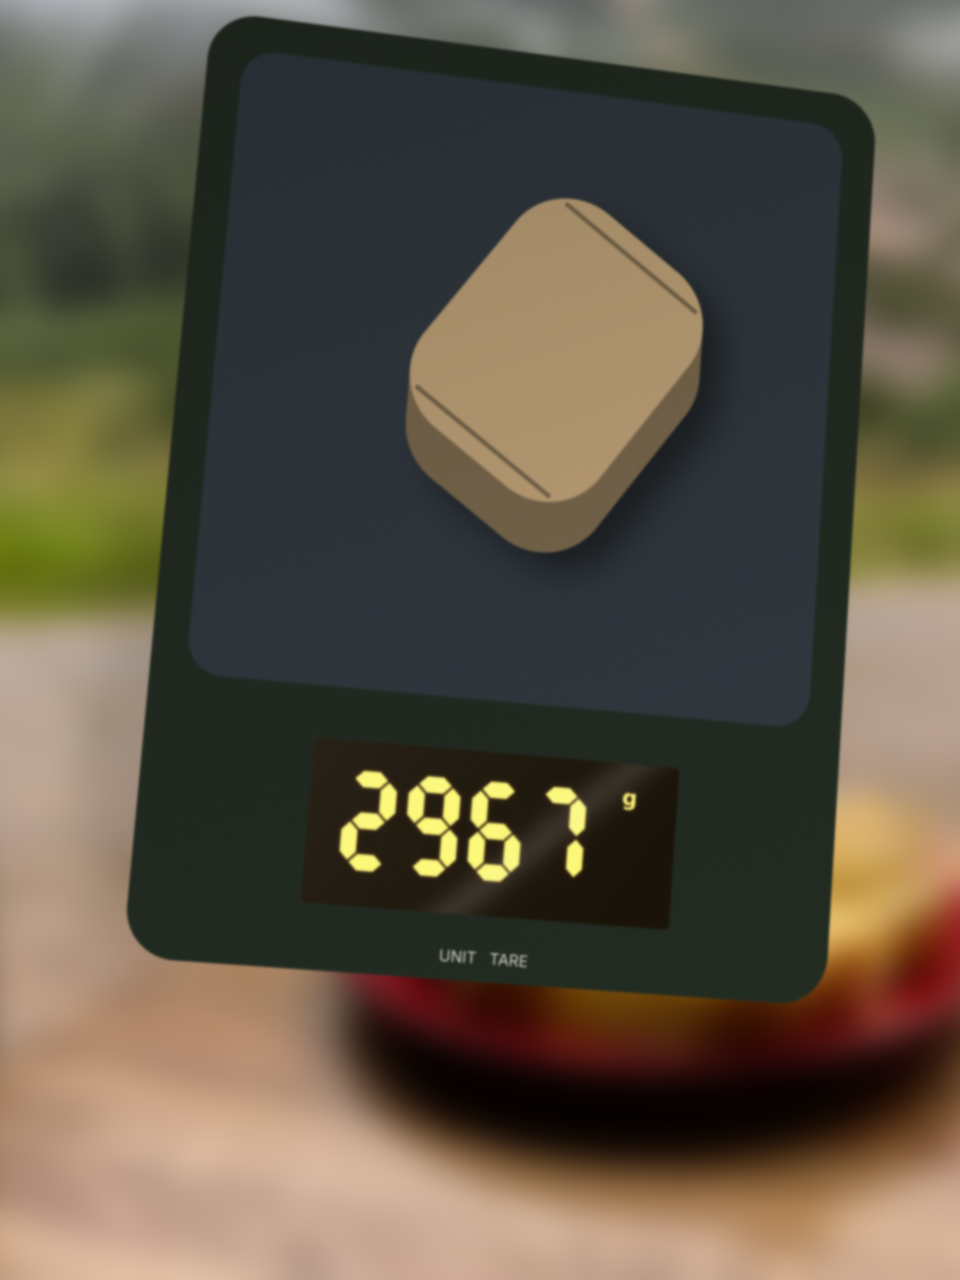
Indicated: 2967; g
